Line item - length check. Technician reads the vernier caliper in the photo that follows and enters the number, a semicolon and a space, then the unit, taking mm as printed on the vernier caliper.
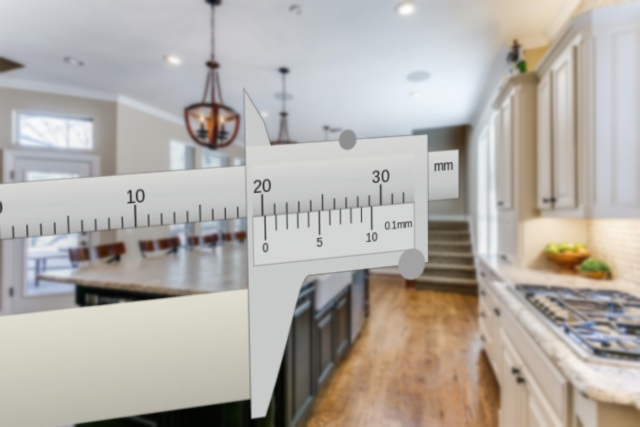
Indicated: 20.2; mm
